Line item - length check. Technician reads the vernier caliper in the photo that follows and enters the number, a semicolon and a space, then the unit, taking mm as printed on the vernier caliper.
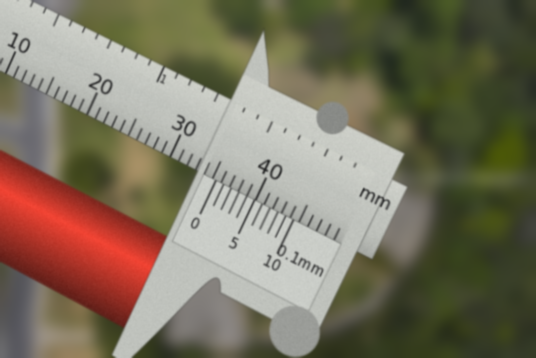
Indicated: 35.4; mm
